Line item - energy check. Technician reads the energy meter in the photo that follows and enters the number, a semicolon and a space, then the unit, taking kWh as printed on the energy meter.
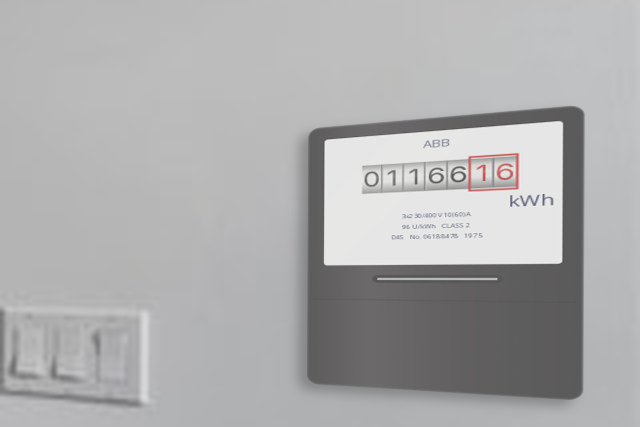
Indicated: 1166.16; kWh
